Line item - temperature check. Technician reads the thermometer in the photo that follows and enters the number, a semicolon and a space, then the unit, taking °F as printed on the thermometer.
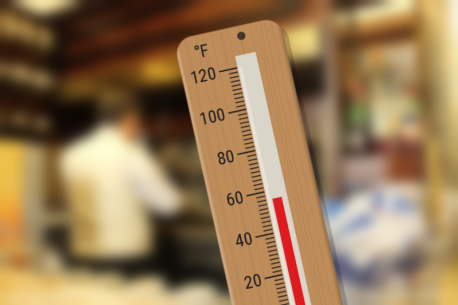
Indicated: 56; °F
